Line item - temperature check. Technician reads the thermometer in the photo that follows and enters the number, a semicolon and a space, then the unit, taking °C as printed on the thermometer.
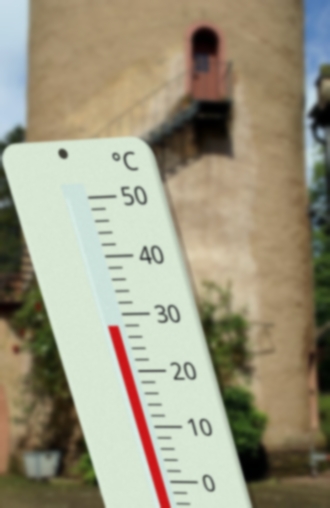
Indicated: 28; °C
